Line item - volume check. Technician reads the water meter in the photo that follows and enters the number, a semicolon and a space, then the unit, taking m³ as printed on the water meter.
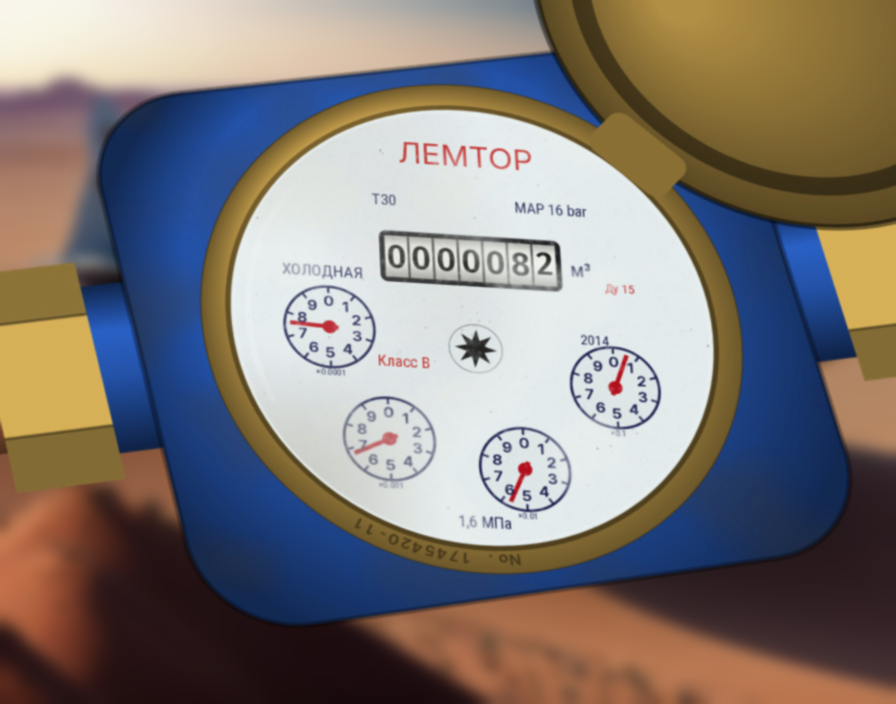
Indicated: 82.0567; m³
